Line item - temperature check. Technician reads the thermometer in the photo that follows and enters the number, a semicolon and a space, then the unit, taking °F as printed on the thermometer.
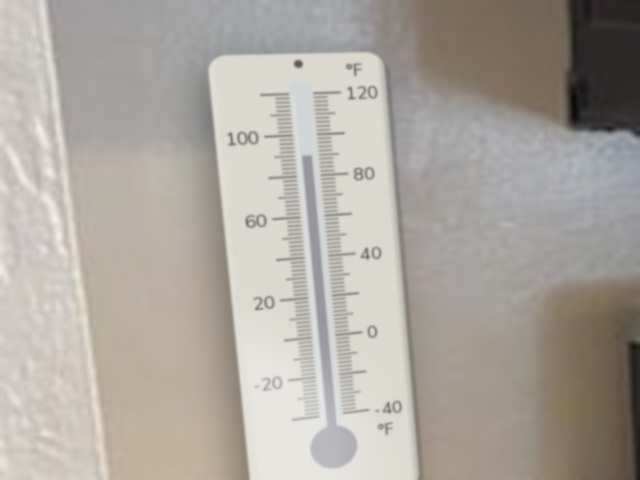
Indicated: 90; °F
